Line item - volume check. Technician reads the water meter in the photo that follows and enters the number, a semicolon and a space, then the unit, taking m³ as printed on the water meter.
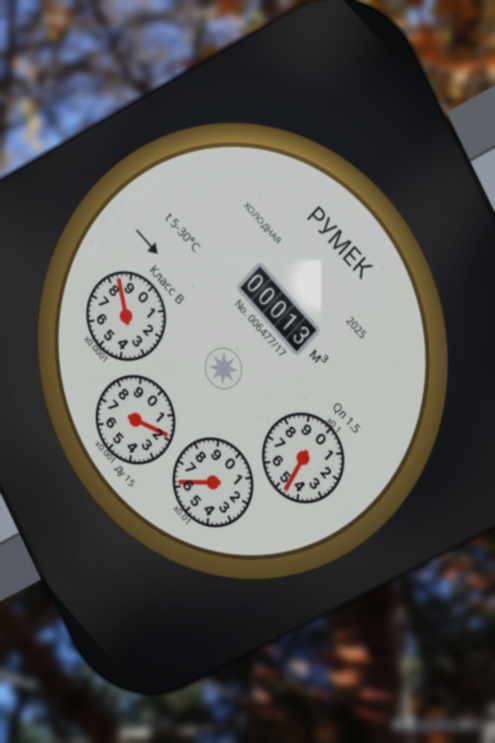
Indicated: 13.4618; m³
